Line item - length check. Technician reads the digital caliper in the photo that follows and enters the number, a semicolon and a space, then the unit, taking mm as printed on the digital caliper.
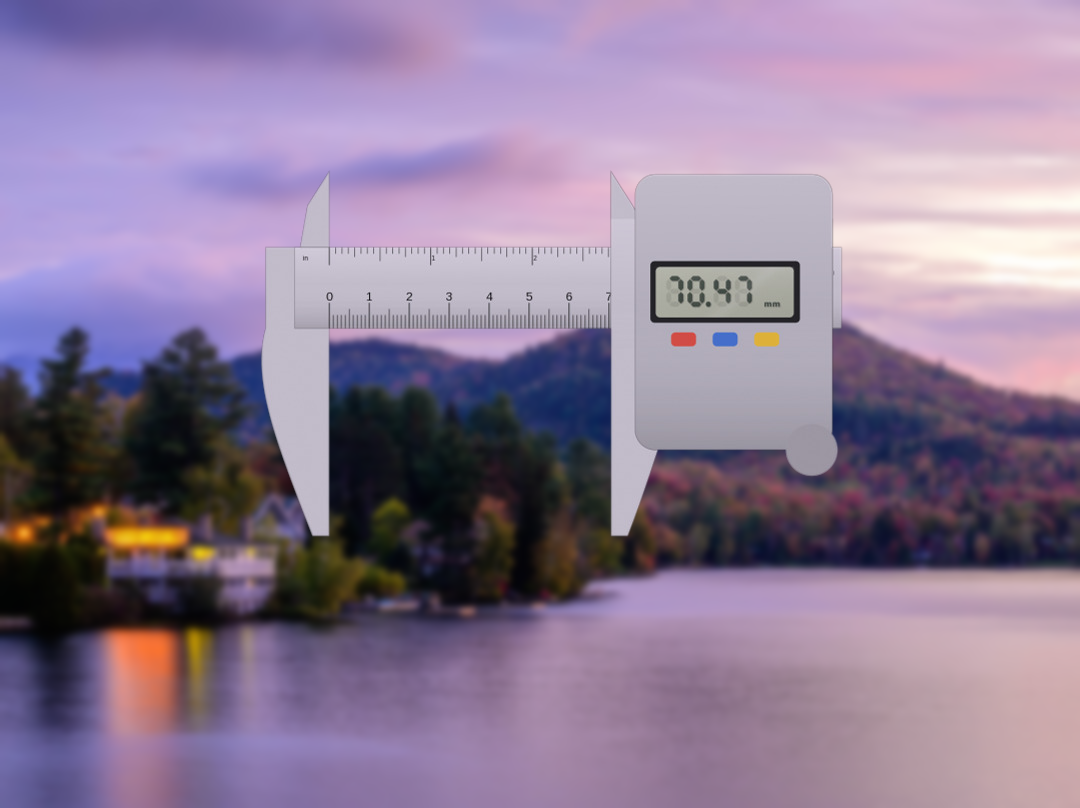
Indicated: 70.47; mm
